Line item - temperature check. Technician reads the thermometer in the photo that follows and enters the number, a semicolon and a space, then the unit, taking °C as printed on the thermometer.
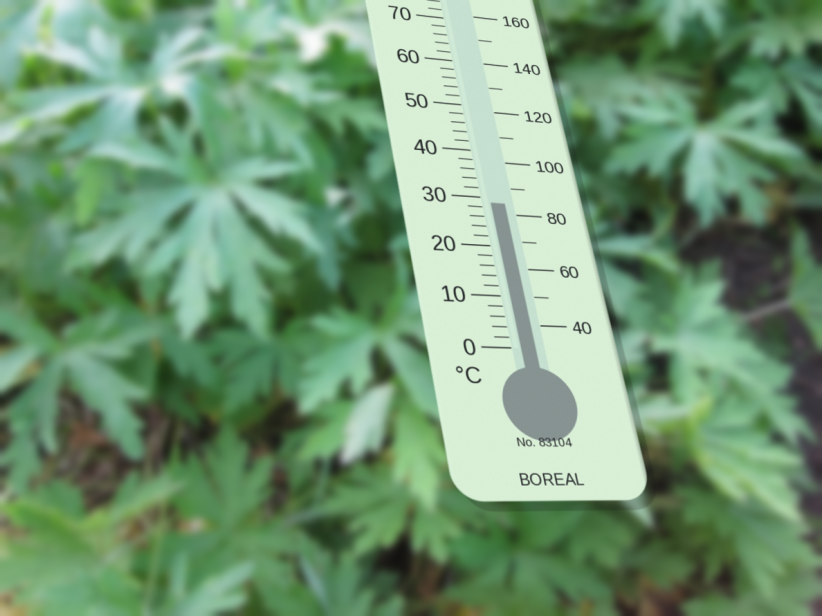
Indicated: 29; °C
